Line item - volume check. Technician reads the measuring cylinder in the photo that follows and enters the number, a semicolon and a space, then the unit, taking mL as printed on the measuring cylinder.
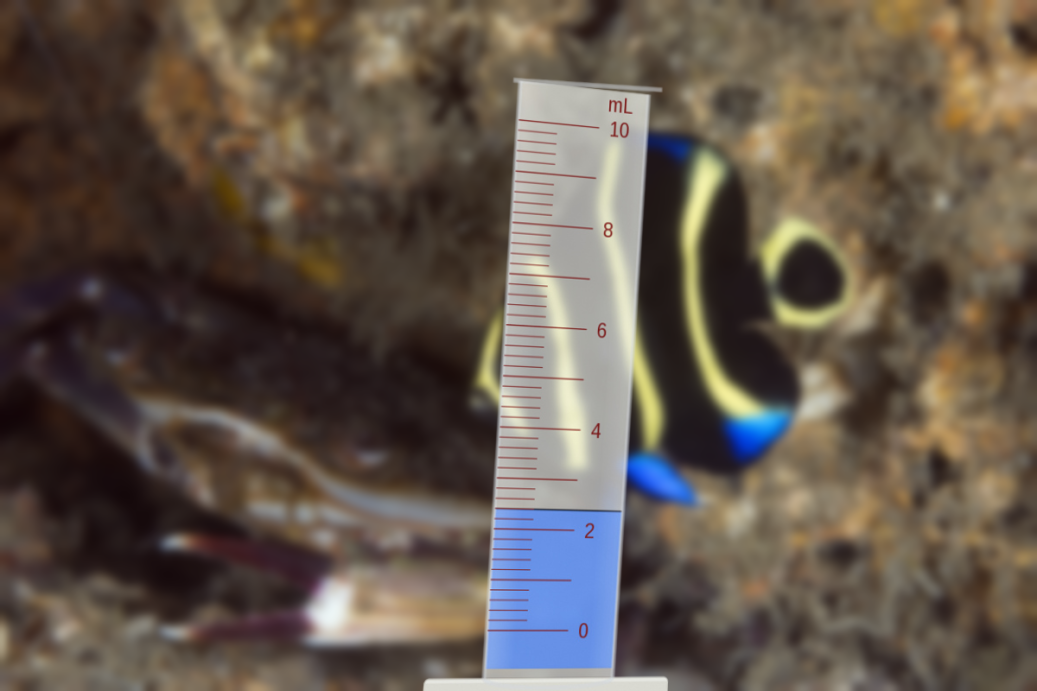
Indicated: 2.4; mL
